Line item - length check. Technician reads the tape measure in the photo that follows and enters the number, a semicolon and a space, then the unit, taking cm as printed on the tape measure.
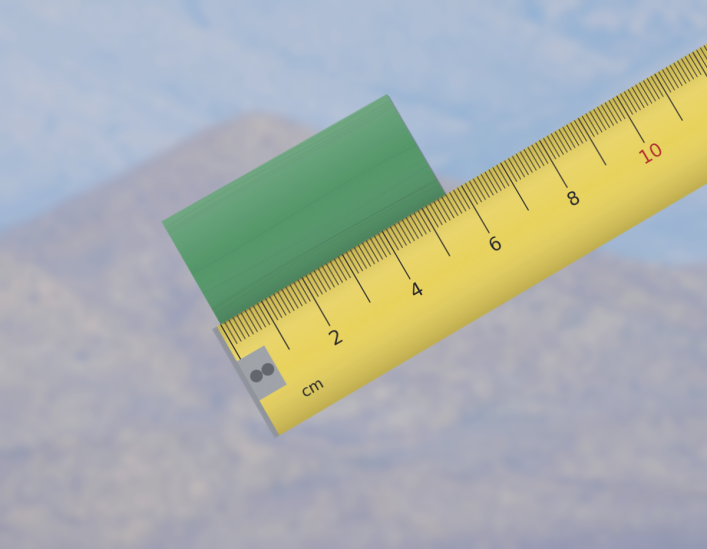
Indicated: 5.6; cm
